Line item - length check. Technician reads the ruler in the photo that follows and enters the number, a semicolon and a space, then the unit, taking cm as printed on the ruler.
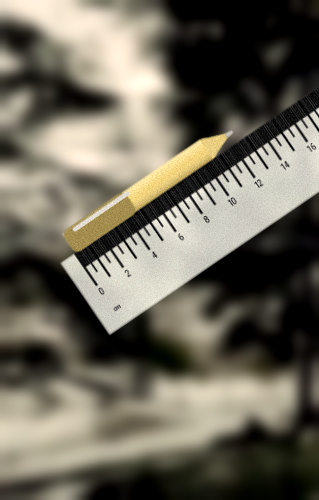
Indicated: 12.5; cm
